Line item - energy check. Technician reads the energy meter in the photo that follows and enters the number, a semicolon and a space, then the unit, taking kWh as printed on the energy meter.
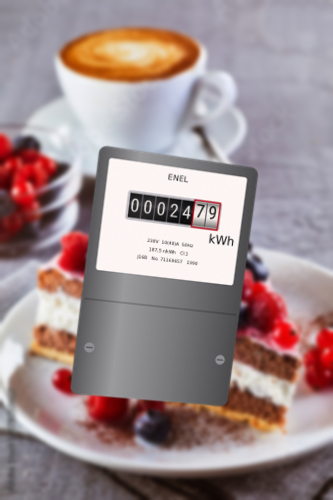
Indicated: 24.79; kWh
